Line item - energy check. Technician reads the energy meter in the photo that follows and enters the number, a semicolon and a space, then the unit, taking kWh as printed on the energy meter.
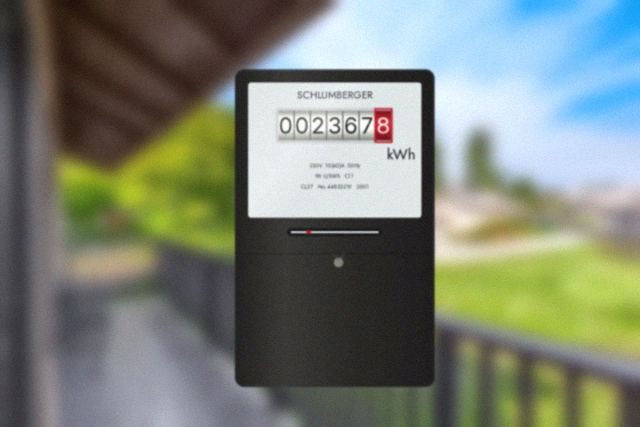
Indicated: 2367.8; kWh
